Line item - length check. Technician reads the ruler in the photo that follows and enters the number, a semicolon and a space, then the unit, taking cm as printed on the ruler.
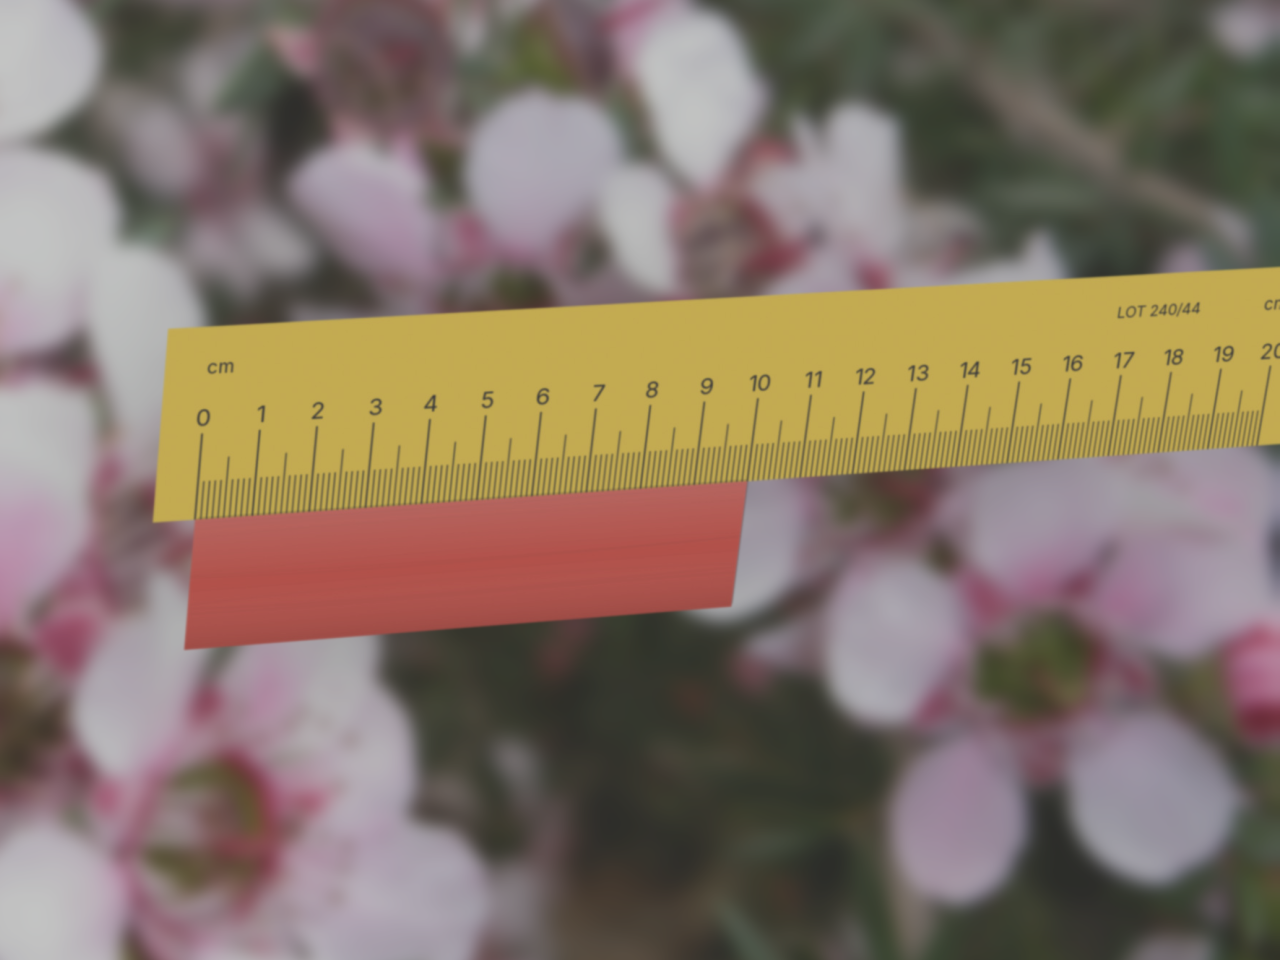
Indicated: 10; cm
